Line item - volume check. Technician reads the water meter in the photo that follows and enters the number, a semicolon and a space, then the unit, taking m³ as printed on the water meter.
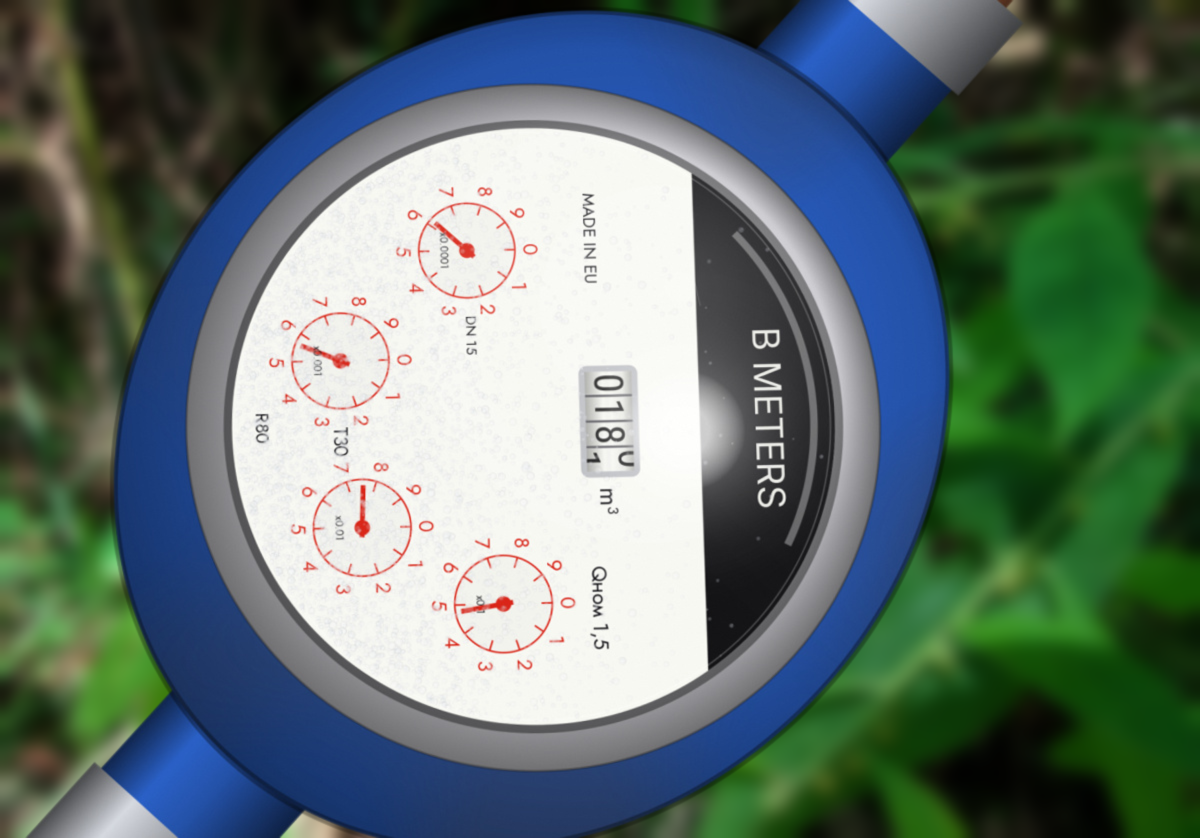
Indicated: 180.4756; m³
